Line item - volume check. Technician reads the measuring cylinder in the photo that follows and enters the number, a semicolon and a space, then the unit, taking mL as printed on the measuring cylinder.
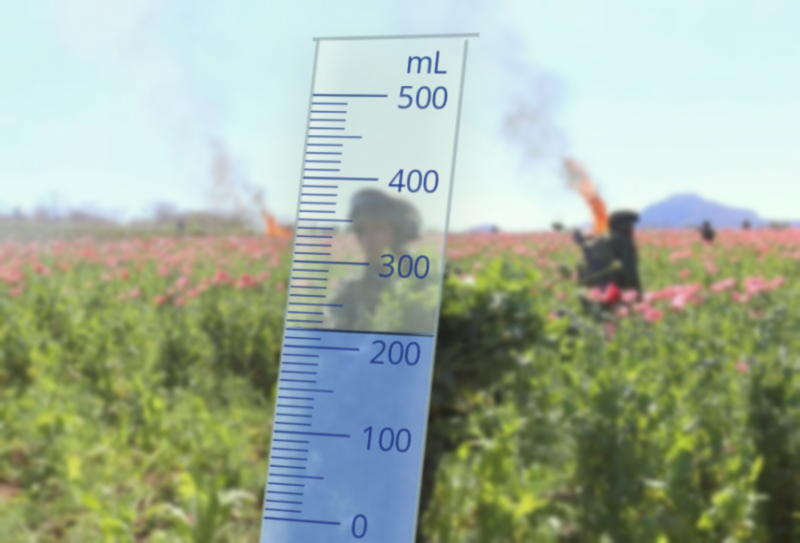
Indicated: 220; mL
